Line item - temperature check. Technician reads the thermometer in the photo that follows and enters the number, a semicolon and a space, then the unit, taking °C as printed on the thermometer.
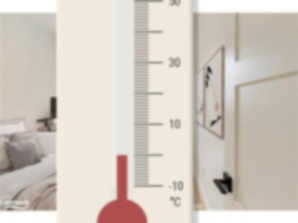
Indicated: 0; °C
